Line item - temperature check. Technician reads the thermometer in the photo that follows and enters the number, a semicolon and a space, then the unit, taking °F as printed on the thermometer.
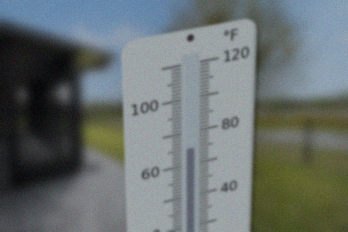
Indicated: 70; °F
